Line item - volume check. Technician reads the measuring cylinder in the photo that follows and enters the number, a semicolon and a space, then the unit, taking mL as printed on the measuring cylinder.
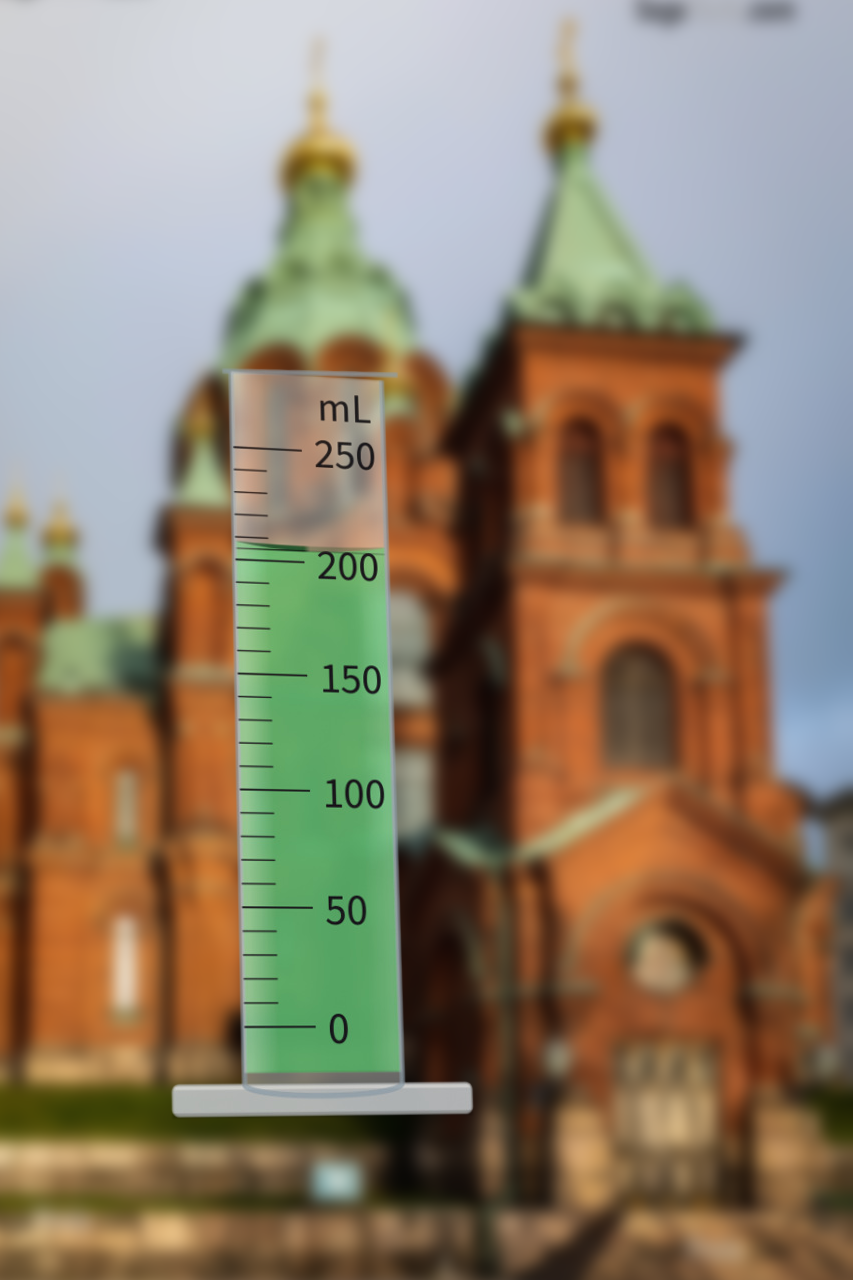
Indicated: 205; mL
